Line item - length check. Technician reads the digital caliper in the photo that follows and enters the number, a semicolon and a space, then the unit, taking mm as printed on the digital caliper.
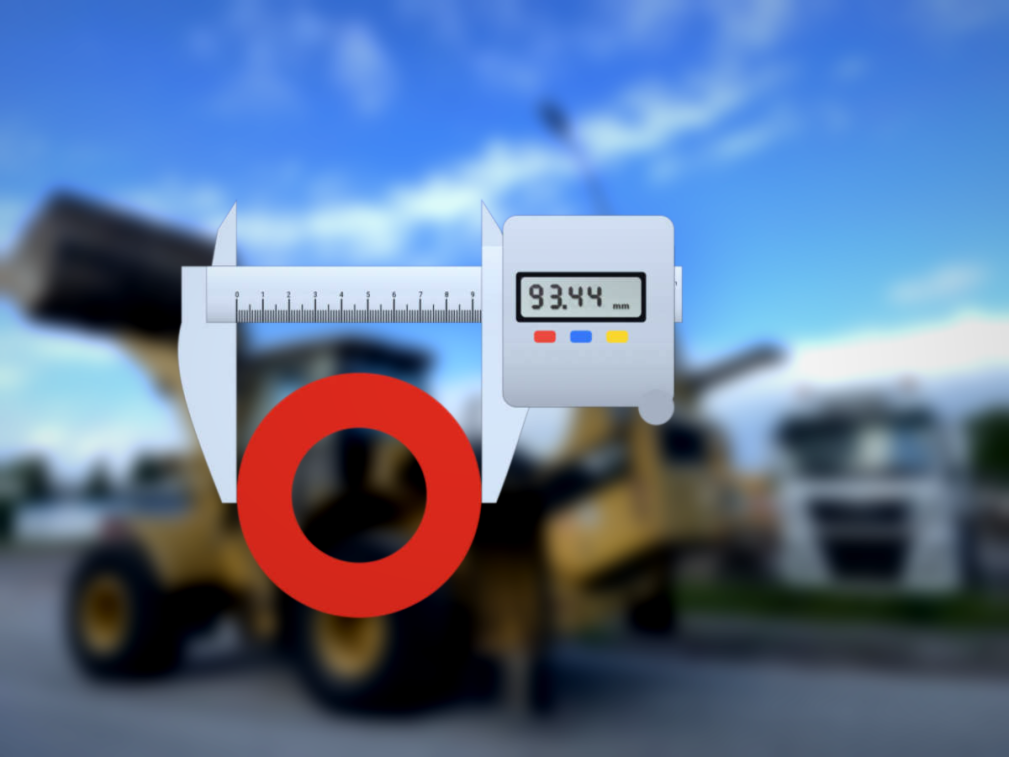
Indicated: 93.44; mm
